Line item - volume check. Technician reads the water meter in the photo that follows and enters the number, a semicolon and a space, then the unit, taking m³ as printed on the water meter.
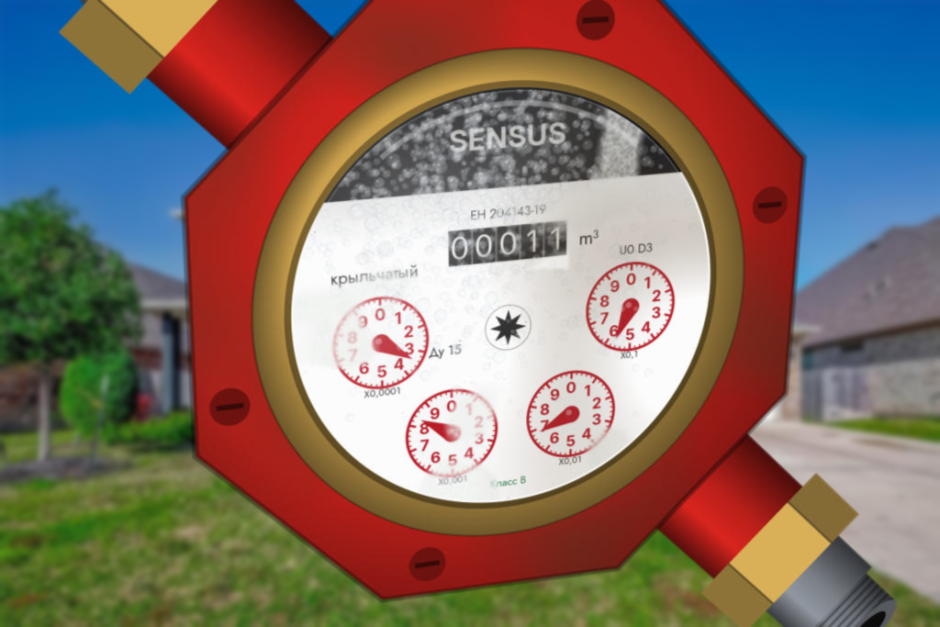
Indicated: 11.5683; m³
